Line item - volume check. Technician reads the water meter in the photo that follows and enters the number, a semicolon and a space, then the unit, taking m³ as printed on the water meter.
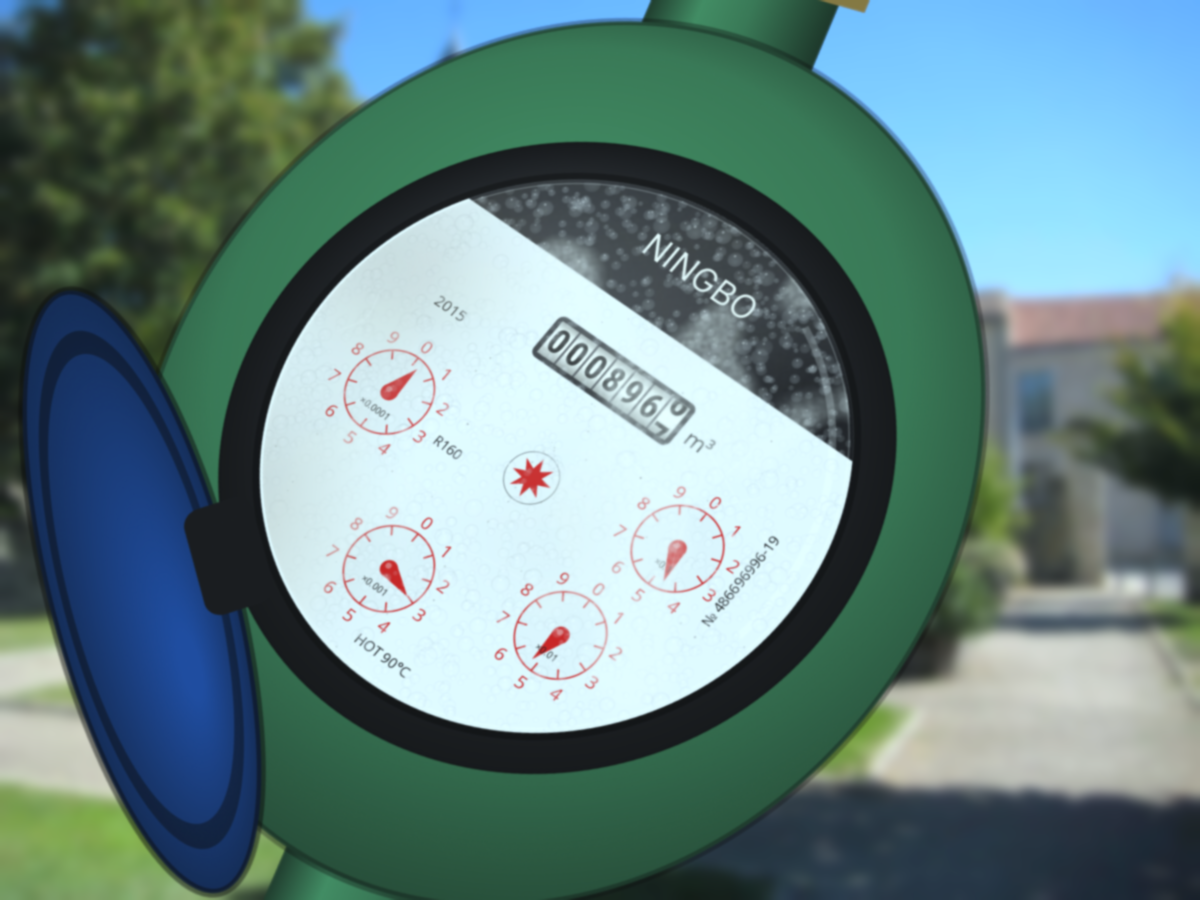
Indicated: 8966.4530; m³
